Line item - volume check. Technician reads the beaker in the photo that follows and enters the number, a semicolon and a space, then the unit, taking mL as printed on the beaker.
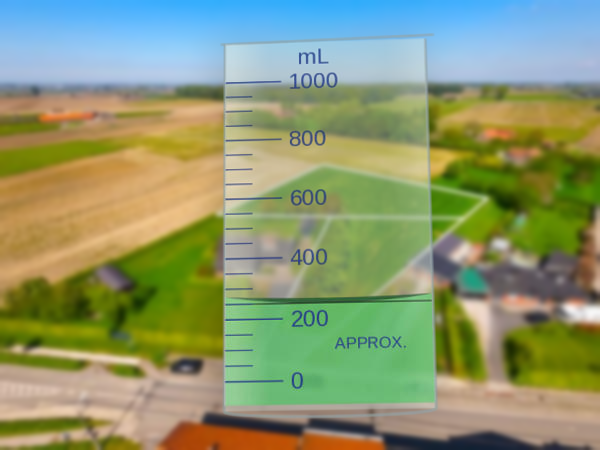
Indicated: 250; mL
